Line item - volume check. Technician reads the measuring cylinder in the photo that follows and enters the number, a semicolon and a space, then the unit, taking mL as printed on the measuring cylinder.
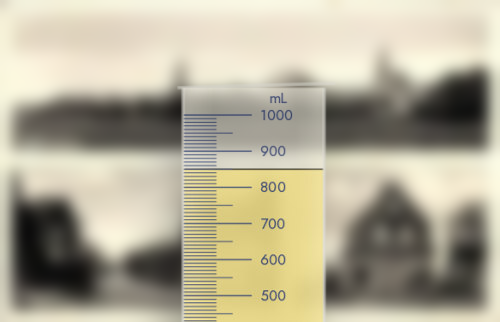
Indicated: 850; mL
